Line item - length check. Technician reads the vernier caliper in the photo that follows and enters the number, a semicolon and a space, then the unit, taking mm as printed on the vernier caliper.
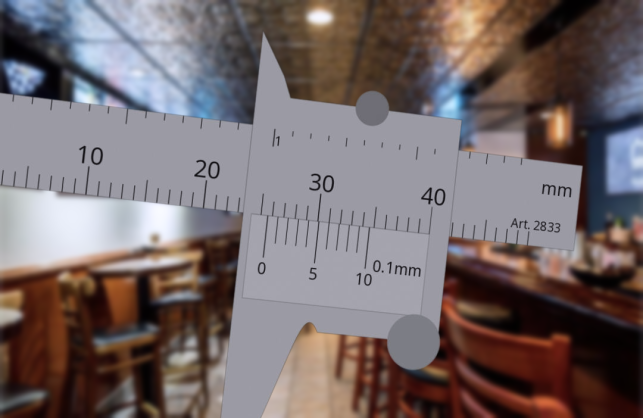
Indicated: 25.6; mm
